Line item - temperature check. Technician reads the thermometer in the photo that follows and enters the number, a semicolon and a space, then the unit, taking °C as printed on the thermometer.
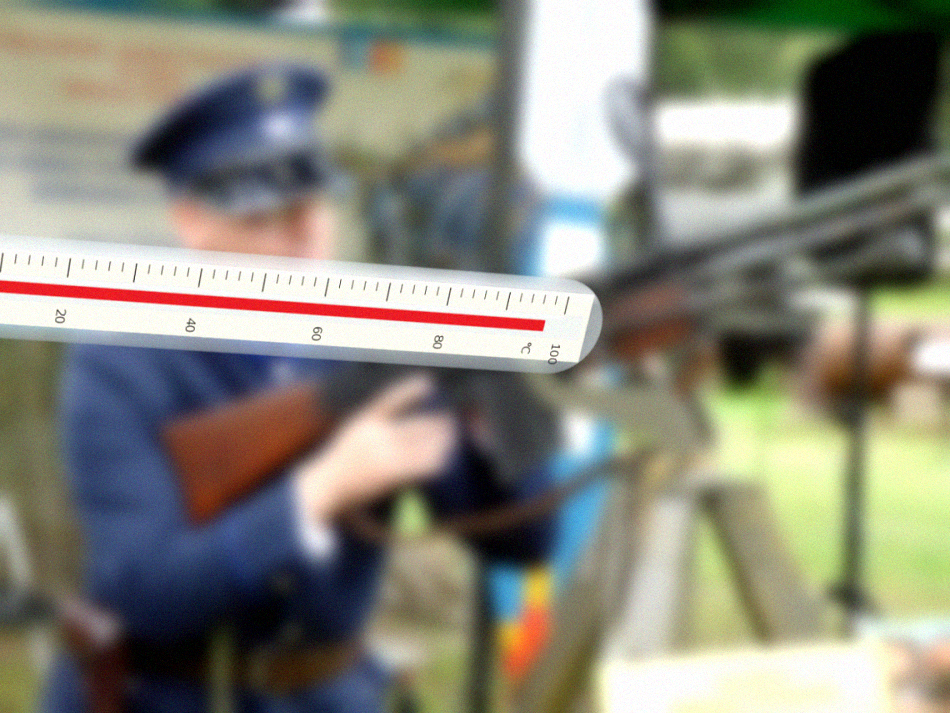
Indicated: 97; °C
